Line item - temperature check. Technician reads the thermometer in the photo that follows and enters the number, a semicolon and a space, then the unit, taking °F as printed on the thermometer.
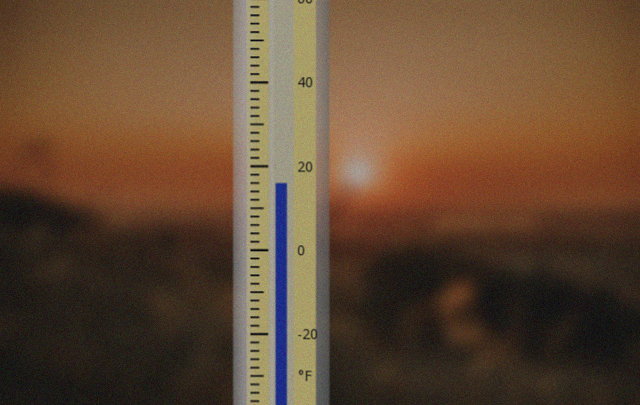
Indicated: 16; °F
